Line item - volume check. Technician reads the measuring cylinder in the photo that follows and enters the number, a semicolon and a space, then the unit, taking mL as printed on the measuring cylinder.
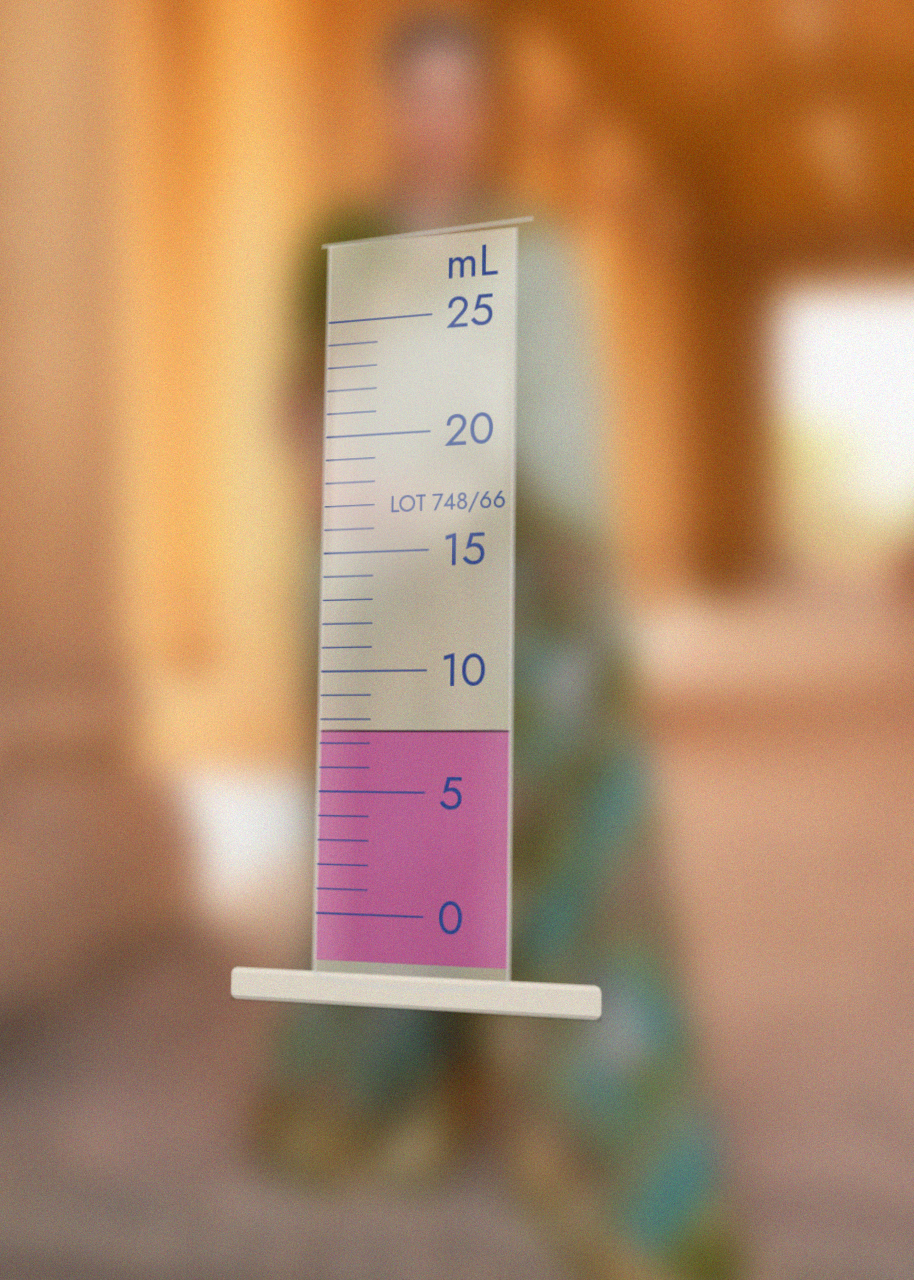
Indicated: 7.5; mL
